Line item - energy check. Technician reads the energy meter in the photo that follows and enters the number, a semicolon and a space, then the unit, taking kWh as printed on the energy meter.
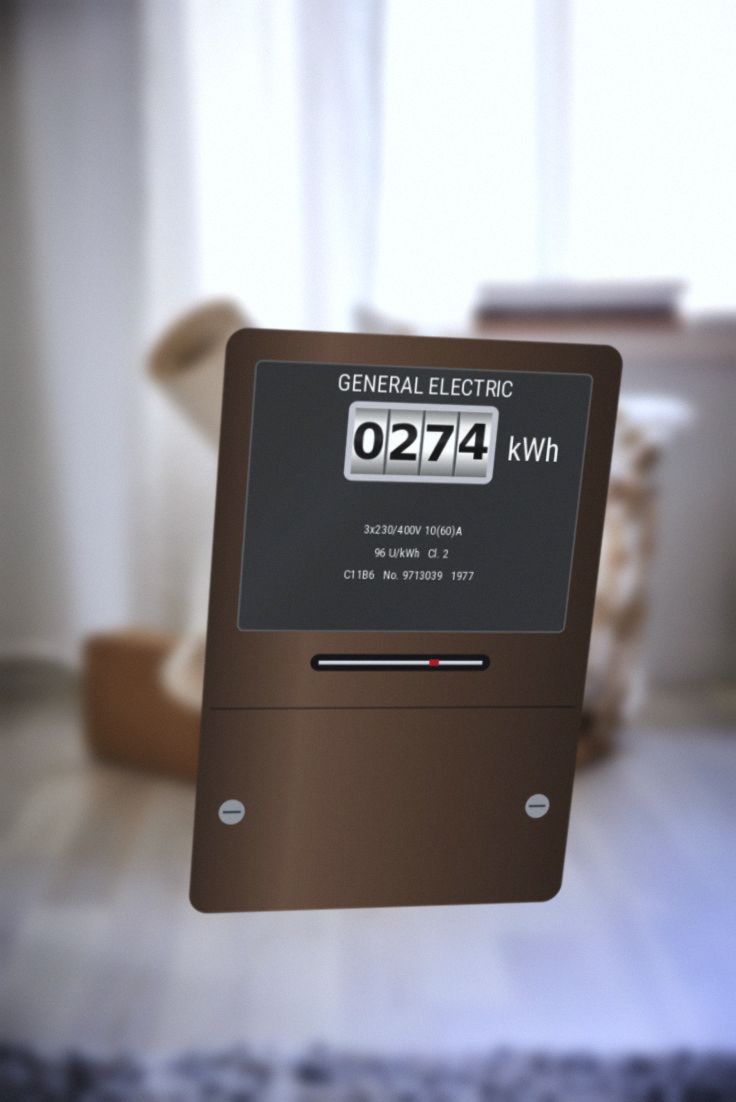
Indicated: 274; kWh
